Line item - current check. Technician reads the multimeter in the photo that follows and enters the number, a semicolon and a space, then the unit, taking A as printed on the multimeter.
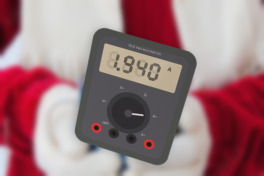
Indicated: 1.940; A
